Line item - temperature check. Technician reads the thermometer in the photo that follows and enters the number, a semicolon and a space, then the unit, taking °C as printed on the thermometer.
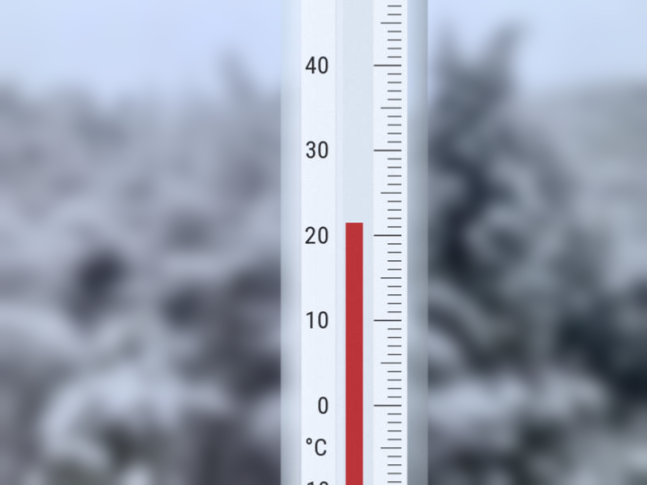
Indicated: 21.5; °C
